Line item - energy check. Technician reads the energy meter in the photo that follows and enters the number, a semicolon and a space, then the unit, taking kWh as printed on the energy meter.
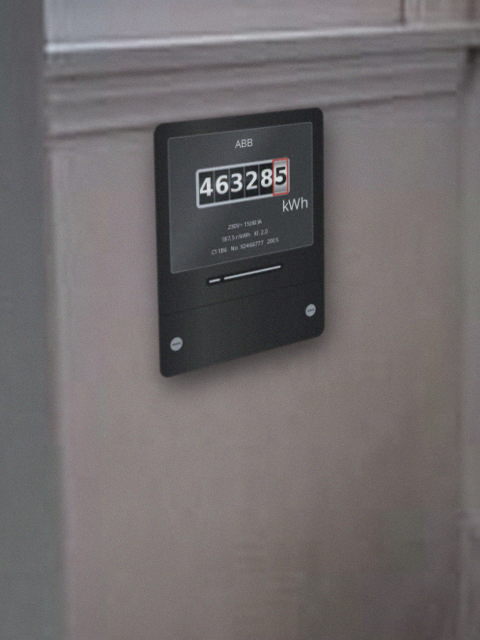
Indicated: 46328.5; kWh
